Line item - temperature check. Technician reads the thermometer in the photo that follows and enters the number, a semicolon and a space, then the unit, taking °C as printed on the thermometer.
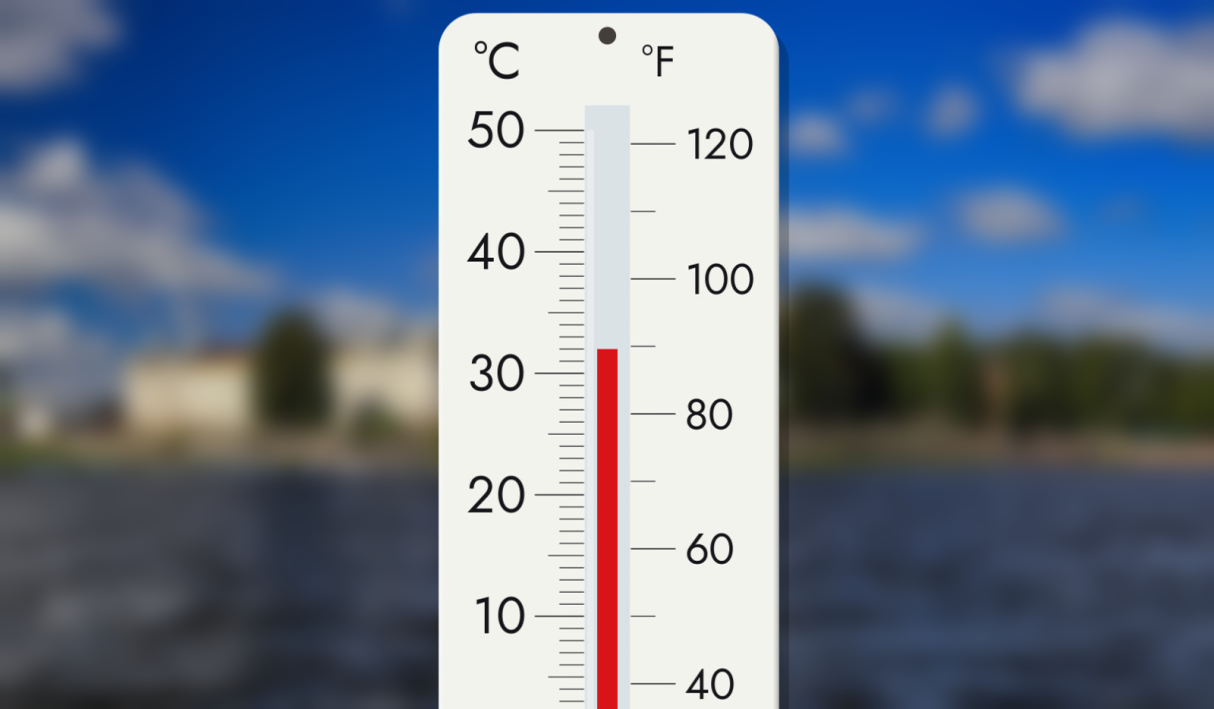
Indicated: 32; °C
